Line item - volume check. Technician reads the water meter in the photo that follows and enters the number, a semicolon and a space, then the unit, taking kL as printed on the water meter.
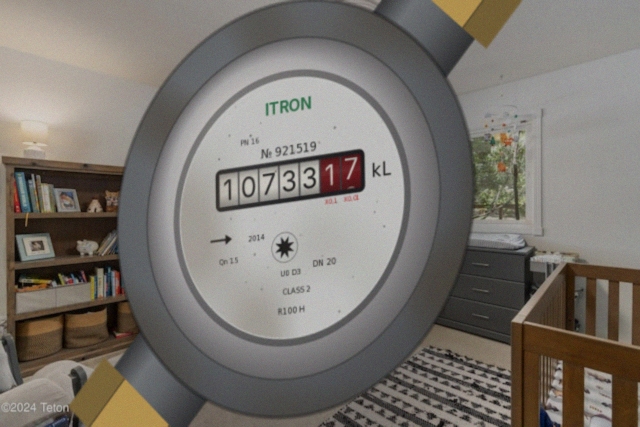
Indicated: 10733.17; kL
